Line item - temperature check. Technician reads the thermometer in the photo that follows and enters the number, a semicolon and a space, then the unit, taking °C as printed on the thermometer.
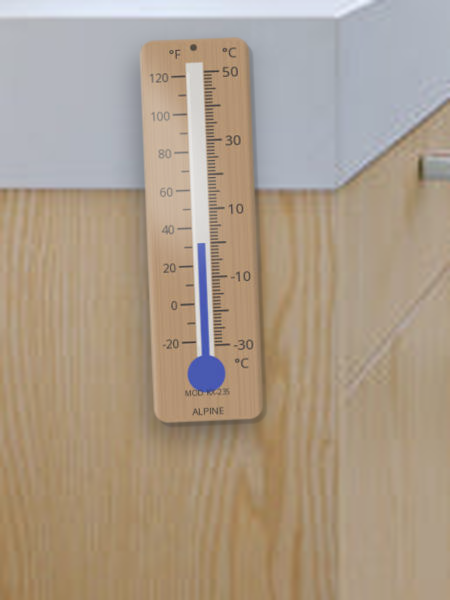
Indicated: 0; °C
